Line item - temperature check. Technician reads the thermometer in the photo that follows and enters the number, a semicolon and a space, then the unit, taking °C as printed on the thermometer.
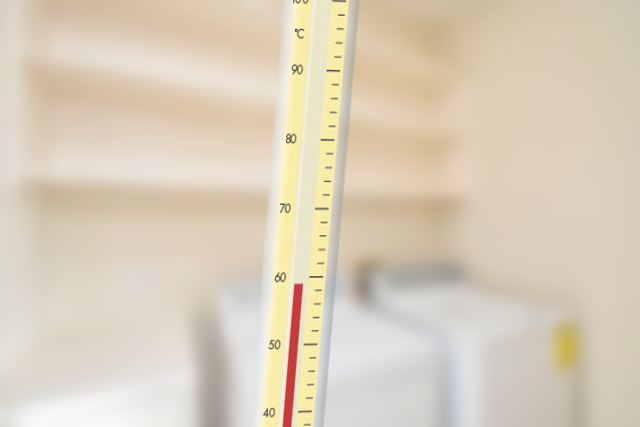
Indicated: 59; °C
